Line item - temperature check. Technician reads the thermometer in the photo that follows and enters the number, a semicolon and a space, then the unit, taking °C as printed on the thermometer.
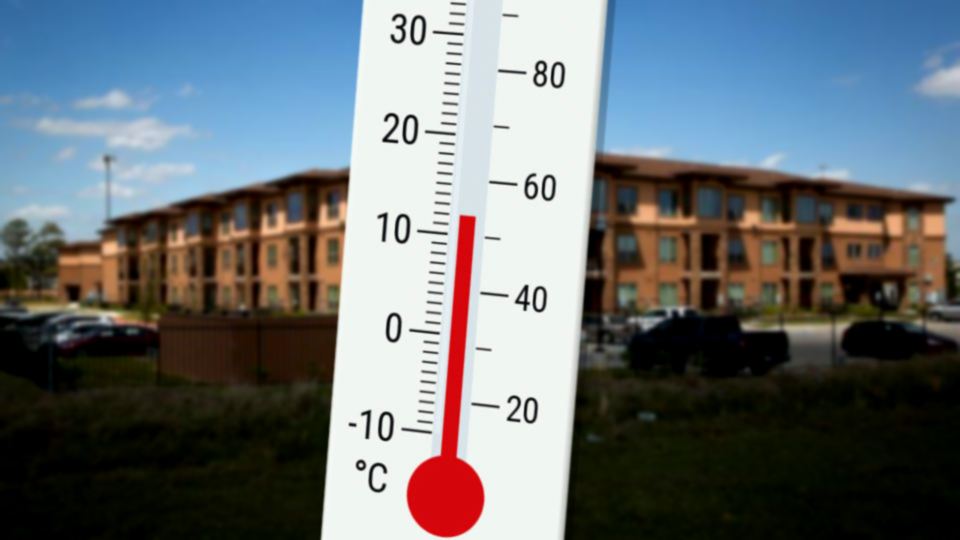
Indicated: 12; °C
